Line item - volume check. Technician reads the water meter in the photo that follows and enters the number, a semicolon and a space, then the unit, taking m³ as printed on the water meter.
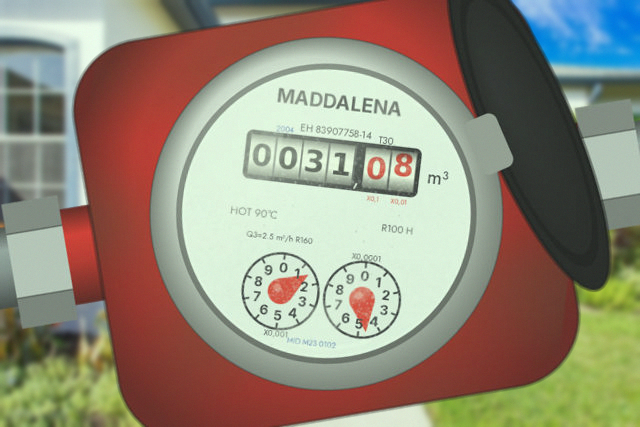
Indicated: 31.0814; m³
